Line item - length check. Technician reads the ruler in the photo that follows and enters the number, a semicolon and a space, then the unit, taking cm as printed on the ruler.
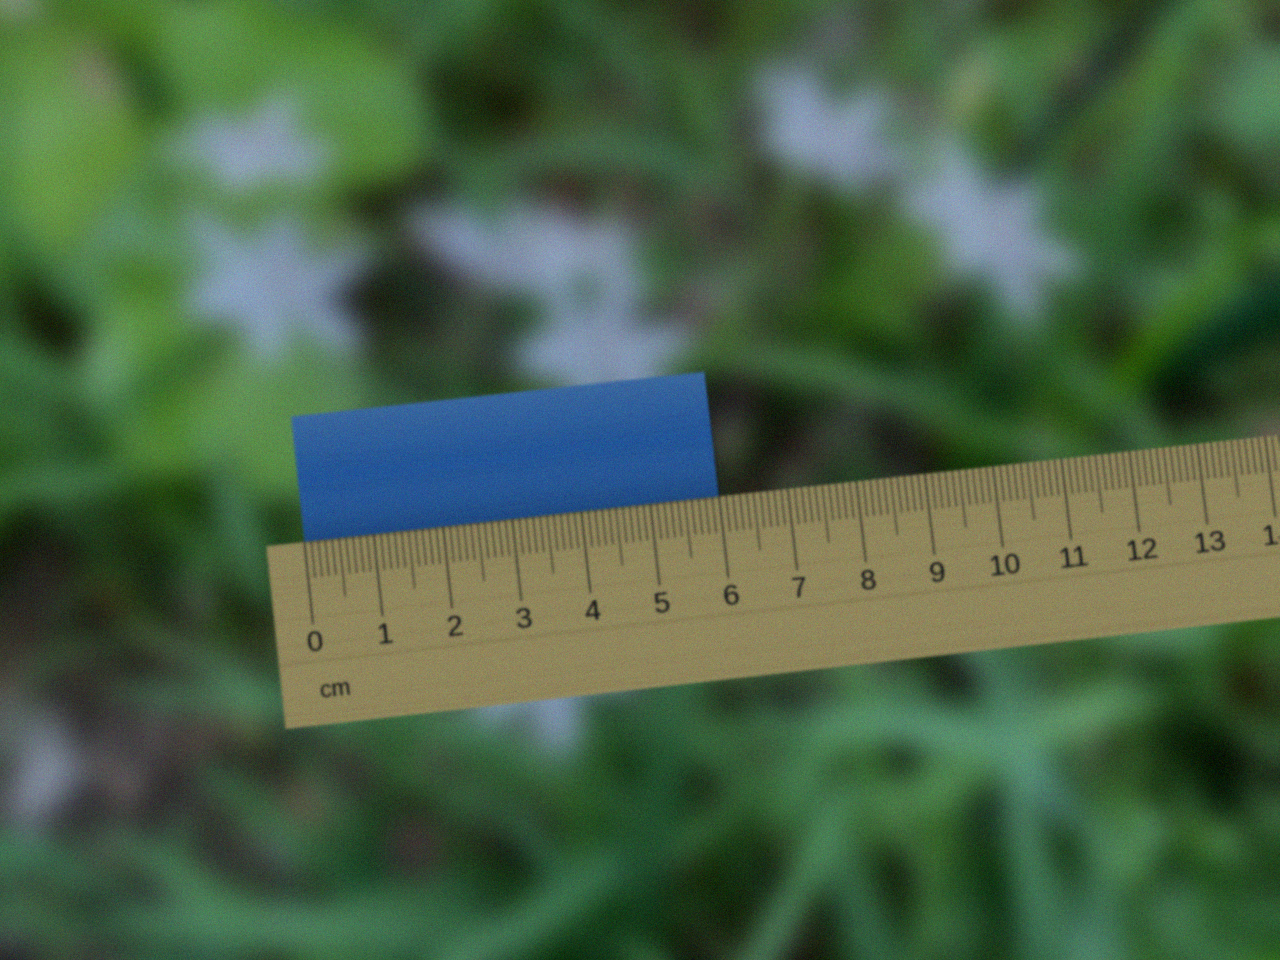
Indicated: 6; cm
